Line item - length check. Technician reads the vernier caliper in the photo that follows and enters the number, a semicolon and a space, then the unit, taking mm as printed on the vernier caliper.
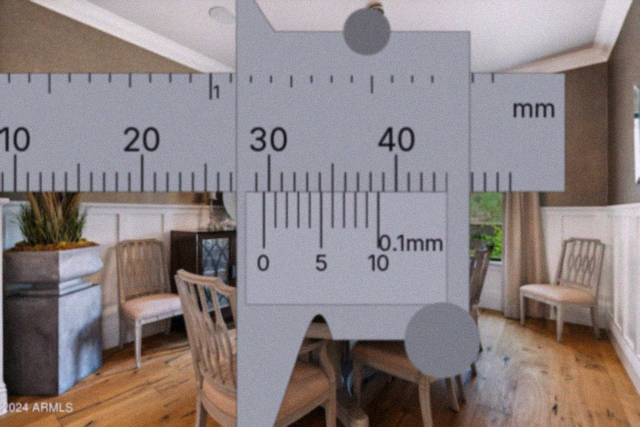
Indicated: 29.6; mm
